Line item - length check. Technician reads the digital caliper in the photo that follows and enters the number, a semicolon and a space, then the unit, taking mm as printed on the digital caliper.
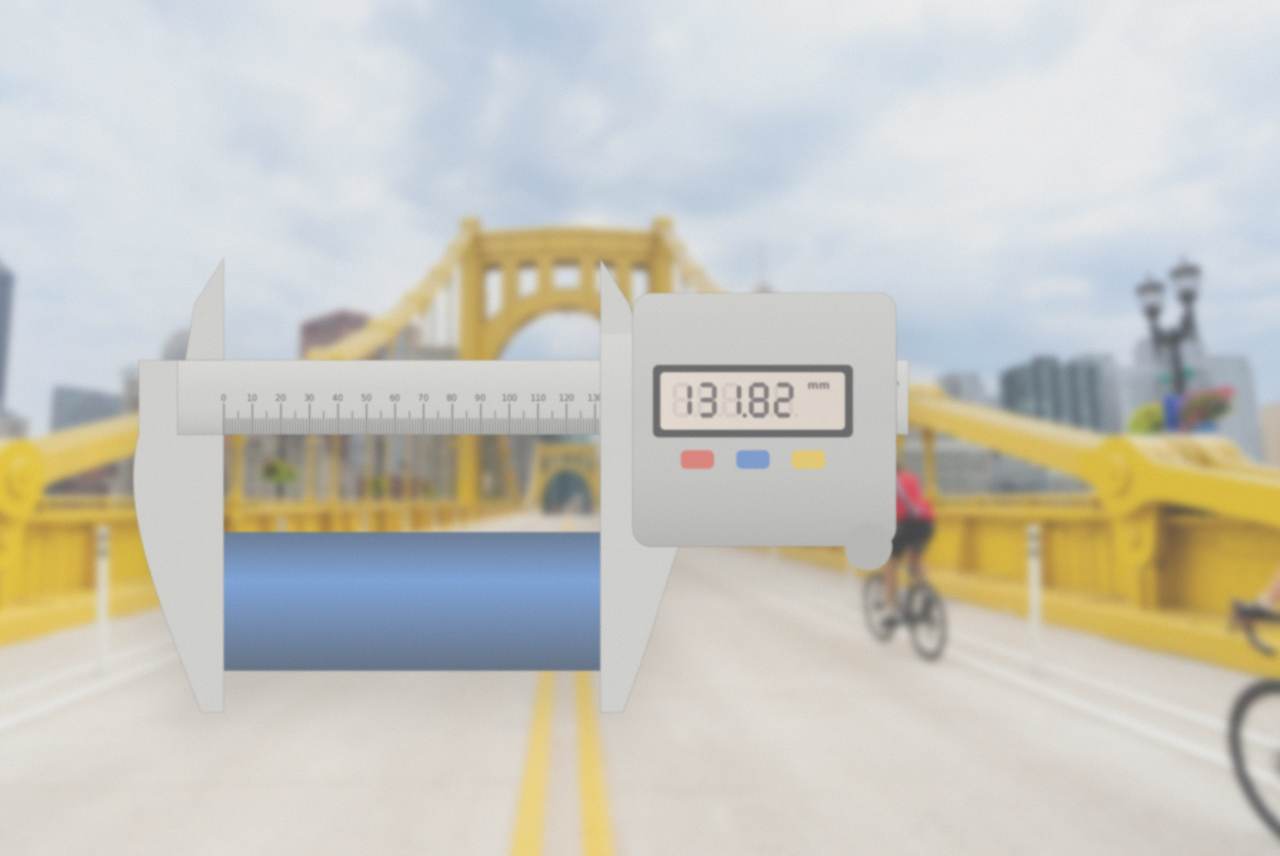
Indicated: 131.82; mm
